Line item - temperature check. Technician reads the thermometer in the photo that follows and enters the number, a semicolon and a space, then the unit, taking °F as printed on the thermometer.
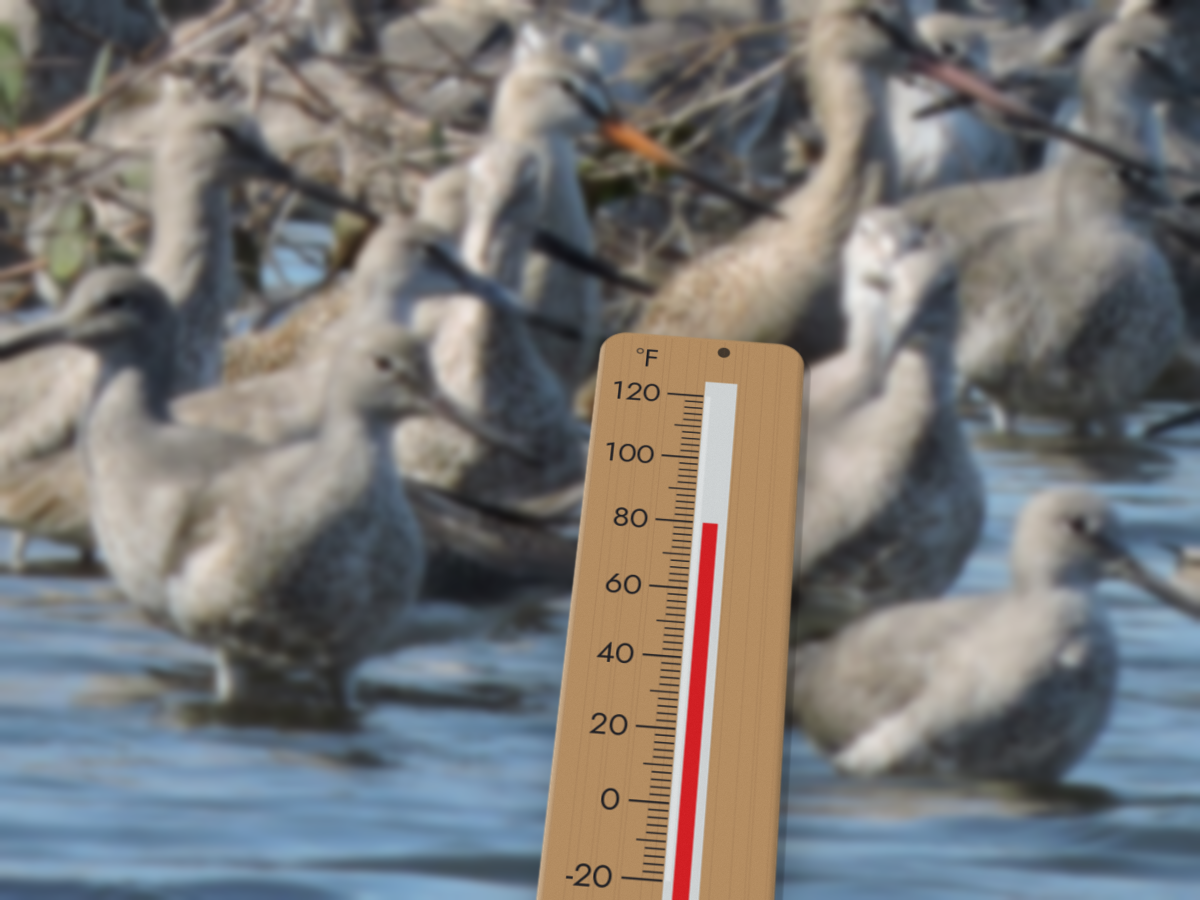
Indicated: 80; °F
